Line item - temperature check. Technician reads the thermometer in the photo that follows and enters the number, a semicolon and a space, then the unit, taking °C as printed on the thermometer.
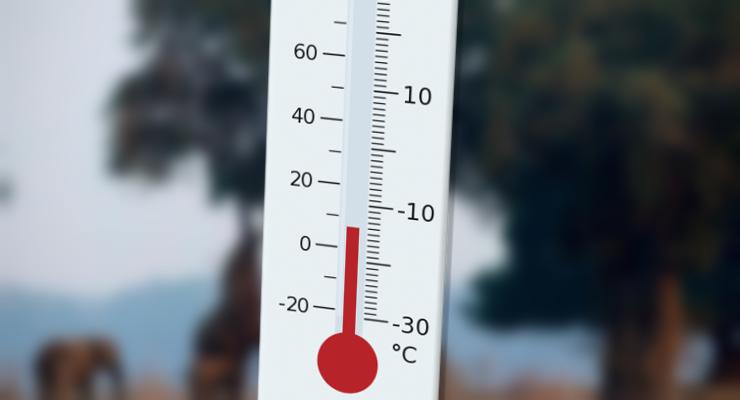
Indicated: -14; °C
